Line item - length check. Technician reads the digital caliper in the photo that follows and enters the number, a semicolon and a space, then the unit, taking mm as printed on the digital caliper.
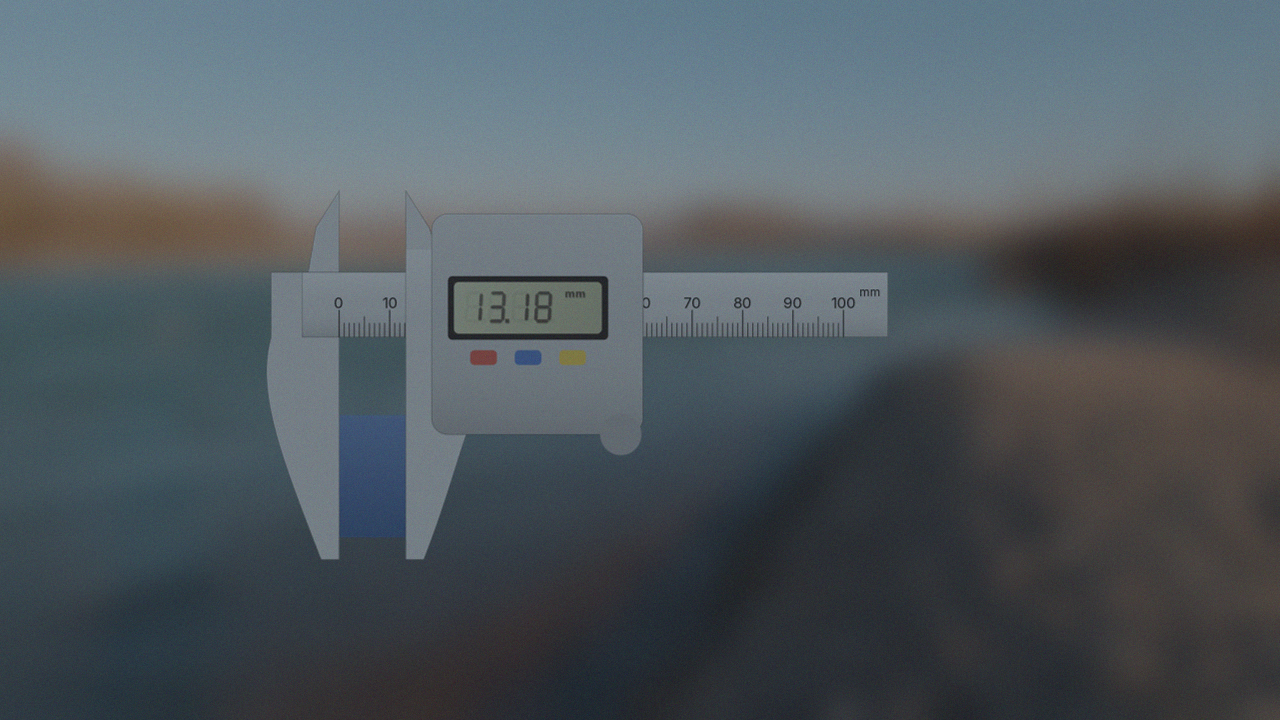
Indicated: 13.18; mm
